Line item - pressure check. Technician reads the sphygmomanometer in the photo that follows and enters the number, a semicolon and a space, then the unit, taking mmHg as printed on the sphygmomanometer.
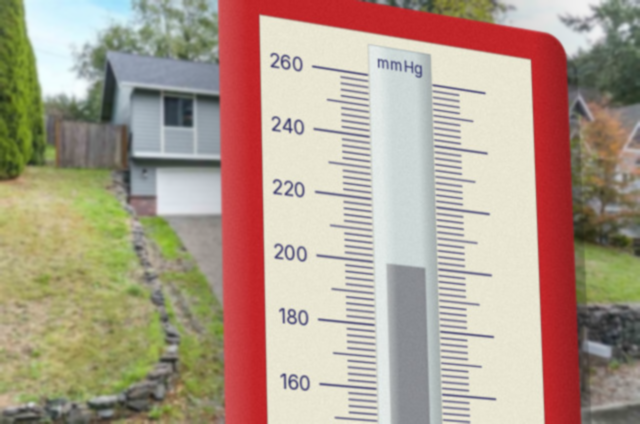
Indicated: 200; mmHg
